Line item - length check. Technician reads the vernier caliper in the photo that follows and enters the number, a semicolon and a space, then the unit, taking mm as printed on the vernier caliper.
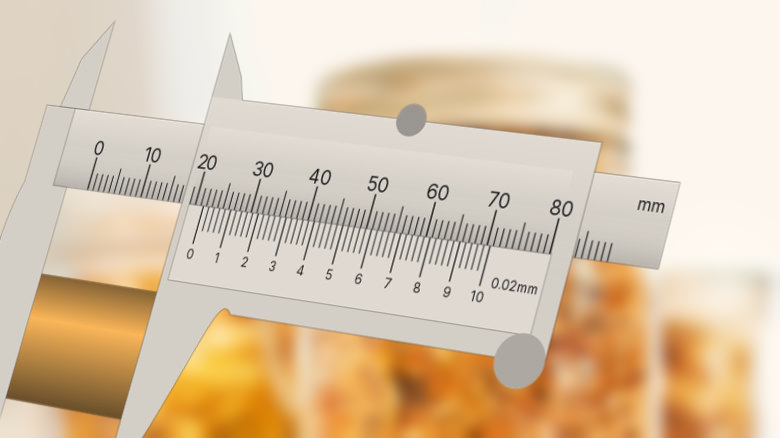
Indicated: 21.5; mm
